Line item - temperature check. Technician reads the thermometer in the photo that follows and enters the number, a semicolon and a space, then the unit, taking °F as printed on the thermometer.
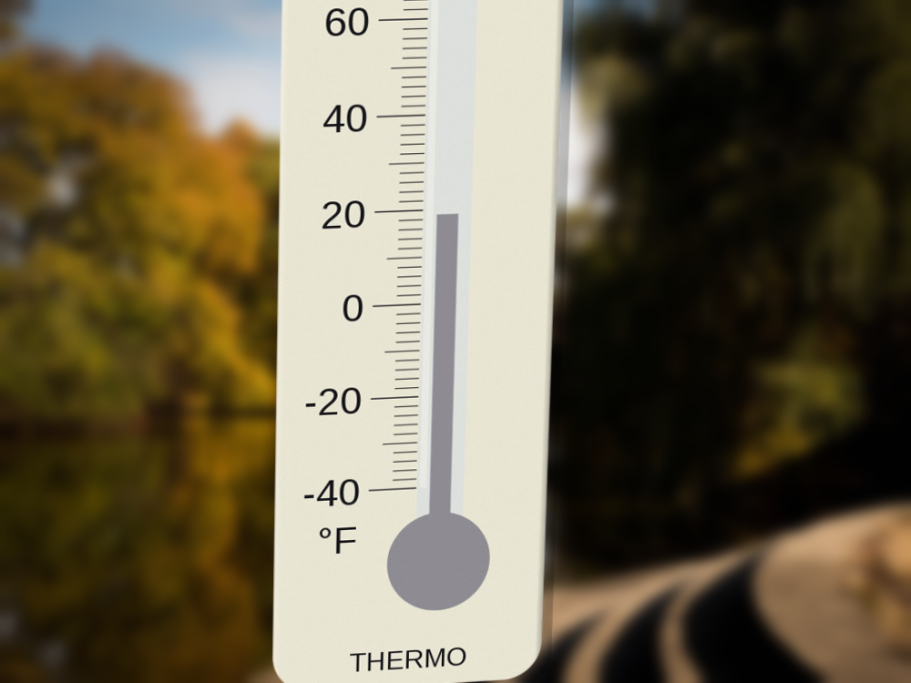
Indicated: 19; °F
